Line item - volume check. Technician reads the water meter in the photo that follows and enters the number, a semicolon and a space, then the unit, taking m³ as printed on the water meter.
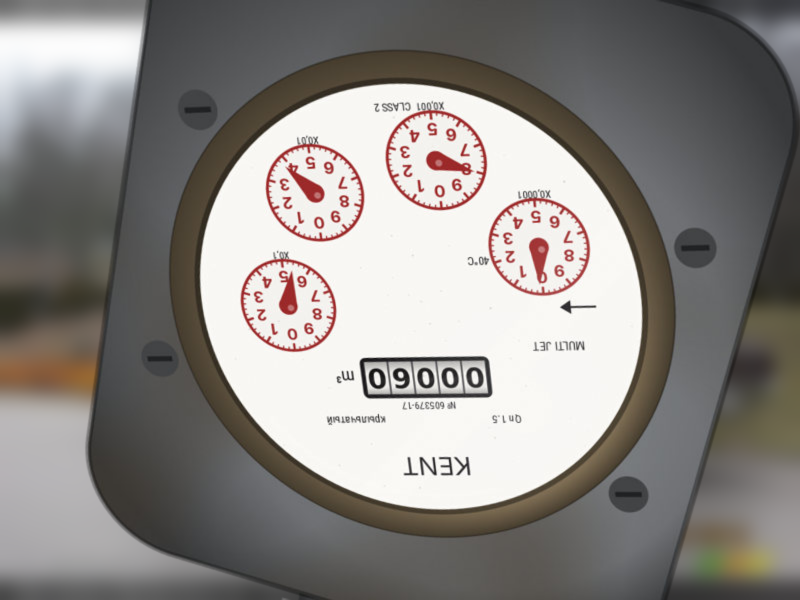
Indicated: 60.5380; m³
